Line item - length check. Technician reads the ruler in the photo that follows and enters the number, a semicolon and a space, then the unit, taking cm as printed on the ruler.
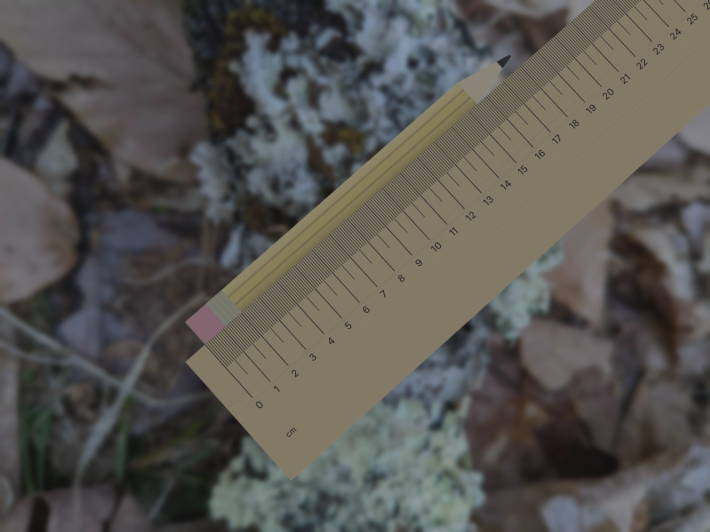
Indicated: 18; cm
